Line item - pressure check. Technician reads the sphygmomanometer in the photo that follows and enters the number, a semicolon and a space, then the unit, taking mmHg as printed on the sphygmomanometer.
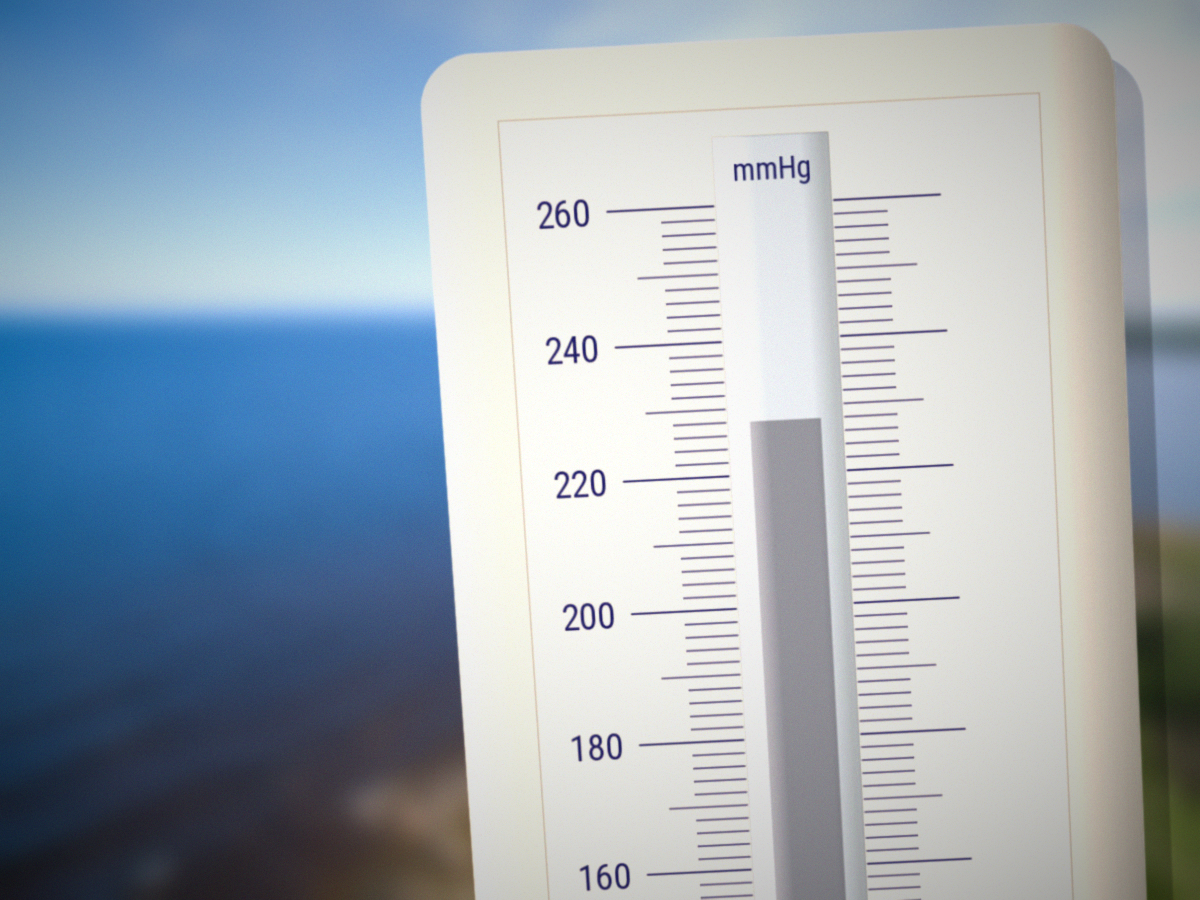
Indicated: 228; mmHg
